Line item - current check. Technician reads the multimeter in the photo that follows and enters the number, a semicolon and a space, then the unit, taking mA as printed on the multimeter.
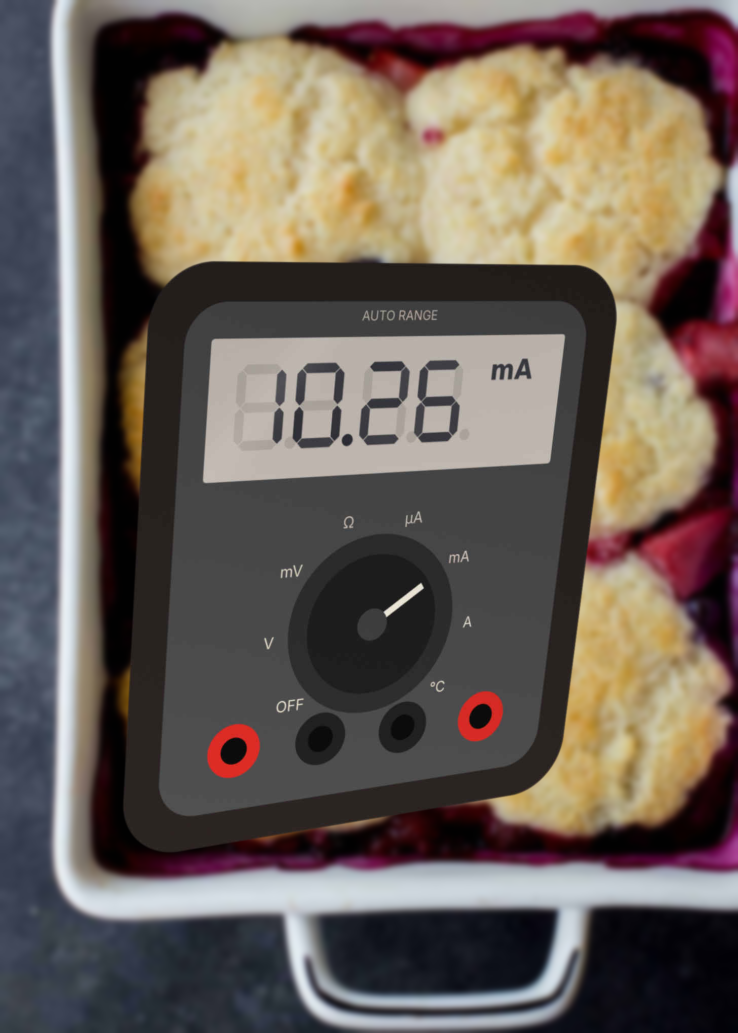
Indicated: 10.26; mA
